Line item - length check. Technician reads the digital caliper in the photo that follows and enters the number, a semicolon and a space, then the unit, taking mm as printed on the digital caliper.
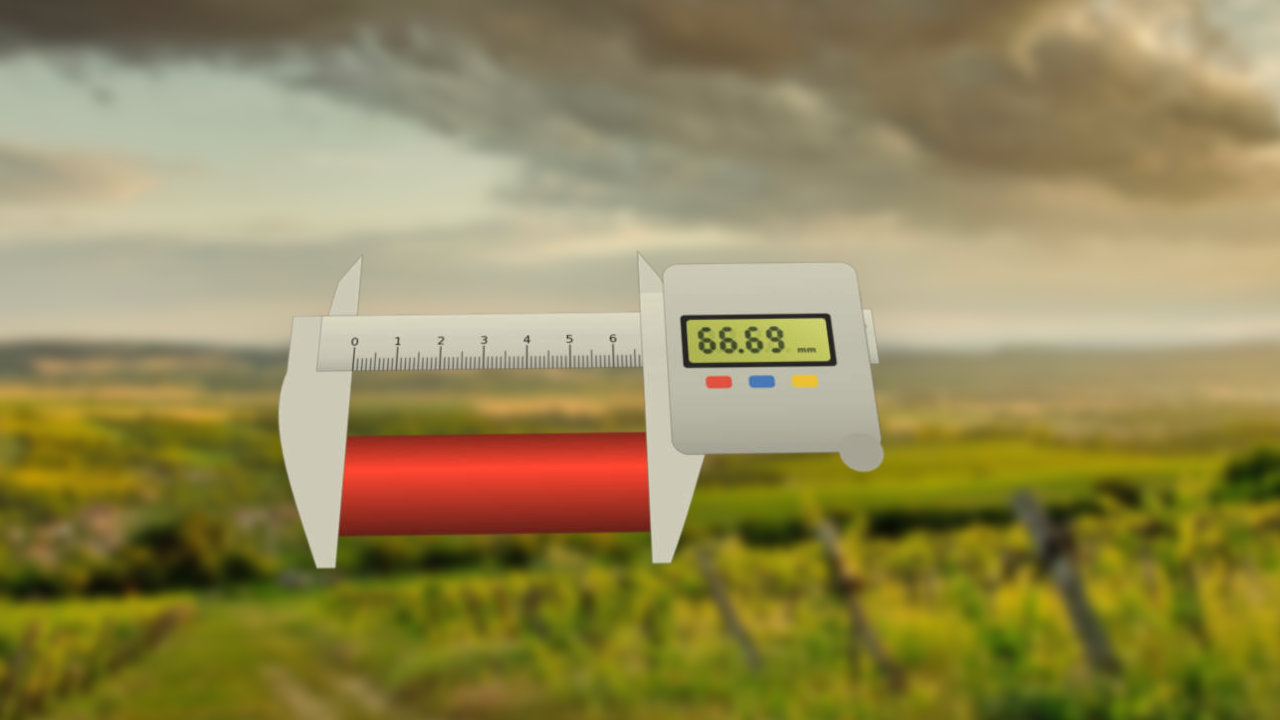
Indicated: 66.69; mm
